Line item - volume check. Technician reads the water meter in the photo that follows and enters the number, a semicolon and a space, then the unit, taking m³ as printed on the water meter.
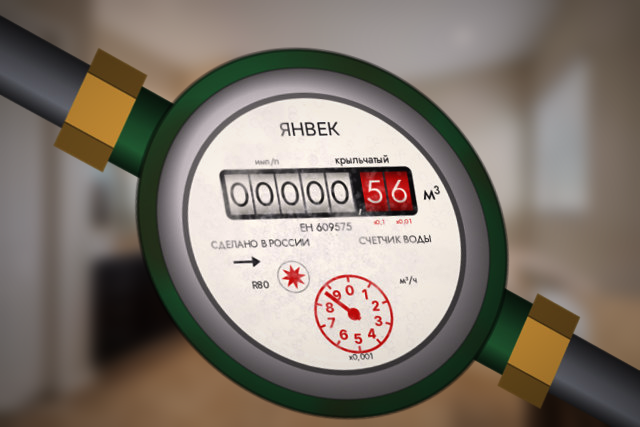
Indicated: 0.568; m³
